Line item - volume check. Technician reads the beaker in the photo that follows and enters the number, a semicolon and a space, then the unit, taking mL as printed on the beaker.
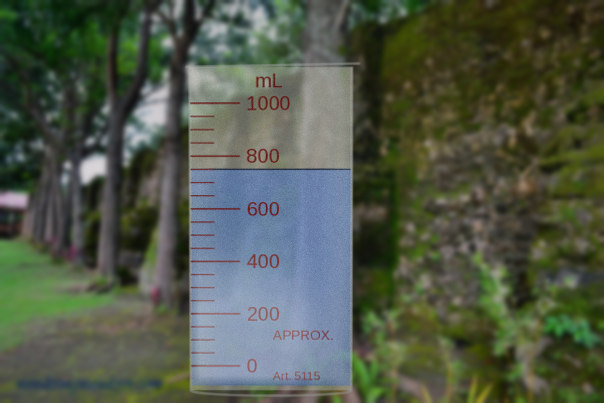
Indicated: 750; mL
